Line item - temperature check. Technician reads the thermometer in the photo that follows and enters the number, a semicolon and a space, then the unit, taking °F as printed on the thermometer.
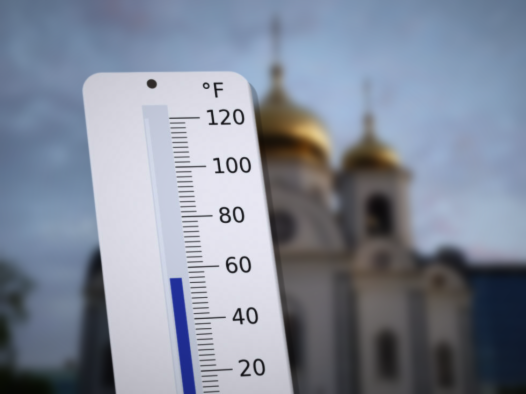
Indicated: 56; °F
